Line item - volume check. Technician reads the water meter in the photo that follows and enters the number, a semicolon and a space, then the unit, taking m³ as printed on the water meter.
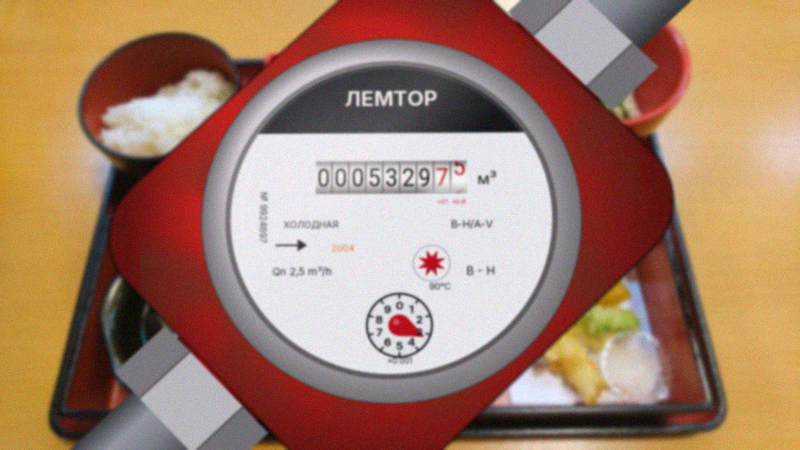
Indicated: 5329.753; m³
